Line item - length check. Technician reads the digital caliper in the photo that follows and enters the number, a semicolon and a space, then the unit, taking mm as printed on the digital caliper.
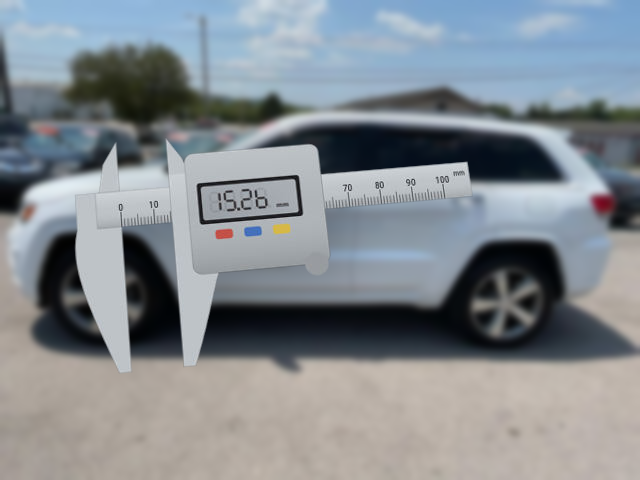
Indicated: 15.26; mm
